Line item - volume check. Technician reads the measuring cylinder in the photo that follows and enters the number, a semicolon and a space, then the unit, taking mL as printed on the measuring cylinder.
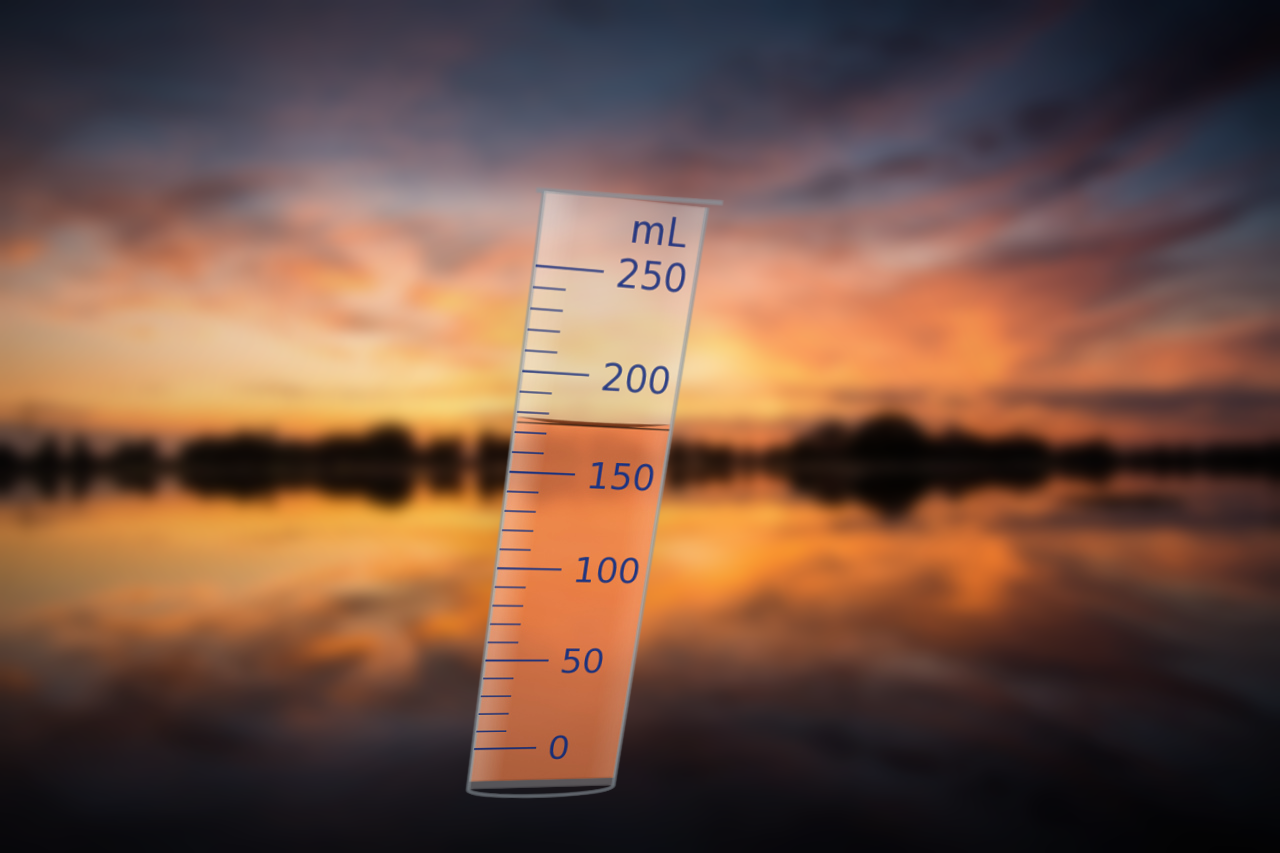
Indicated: 175; mL
